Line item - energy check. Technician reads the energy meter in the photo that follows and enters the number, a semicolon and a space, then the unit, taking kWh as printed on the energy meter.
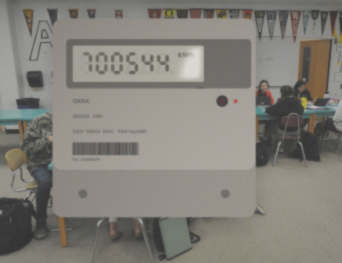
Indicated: 700544; kWh
